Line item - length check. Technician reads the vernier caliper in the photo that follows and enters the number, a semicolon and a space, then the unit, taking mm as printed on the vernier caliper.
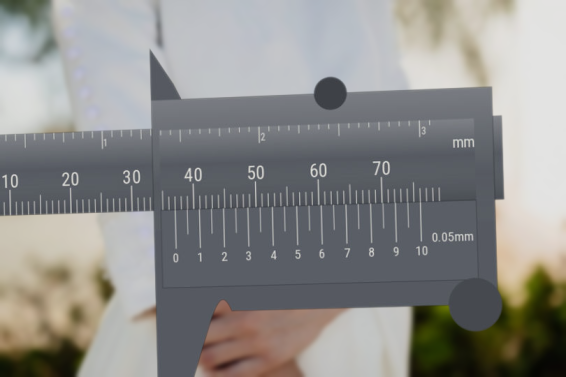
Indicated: 37.0; mm
